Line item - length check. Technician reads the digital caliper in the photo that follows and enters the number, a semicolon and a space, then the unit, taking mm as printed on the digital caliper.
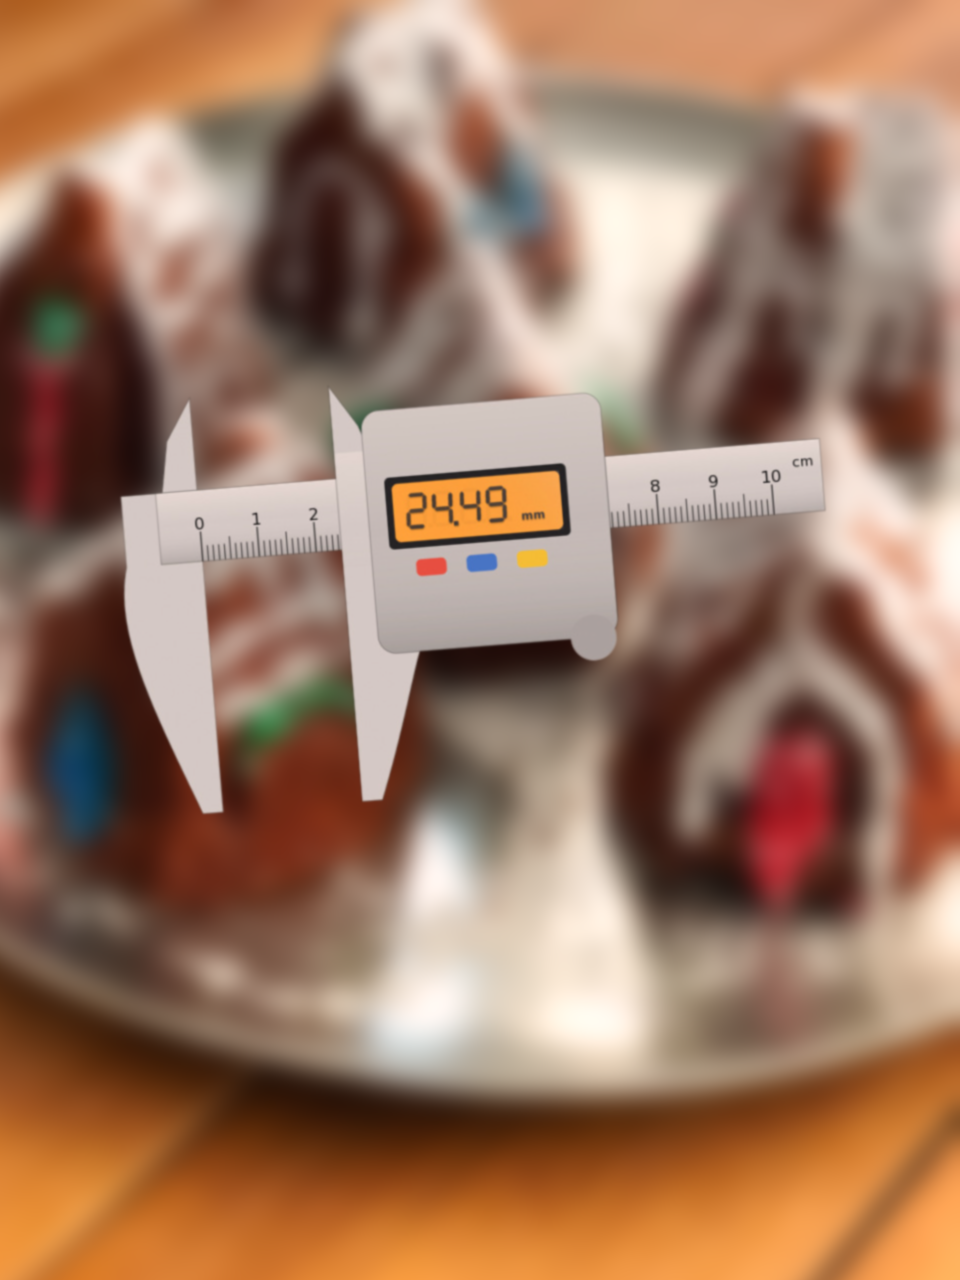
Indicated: 24.49; mm
